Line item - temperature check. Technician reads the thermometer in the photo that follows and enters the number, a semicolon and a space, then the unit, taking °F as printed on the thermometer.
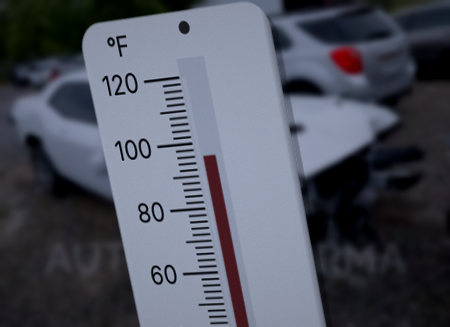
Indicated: 96; °F
